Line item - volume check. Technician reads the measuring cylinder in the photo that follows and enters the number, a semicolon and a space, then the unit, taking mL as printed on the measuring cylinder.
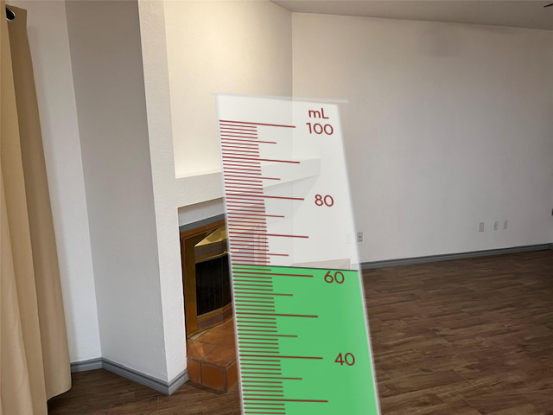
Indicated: 62; mL
